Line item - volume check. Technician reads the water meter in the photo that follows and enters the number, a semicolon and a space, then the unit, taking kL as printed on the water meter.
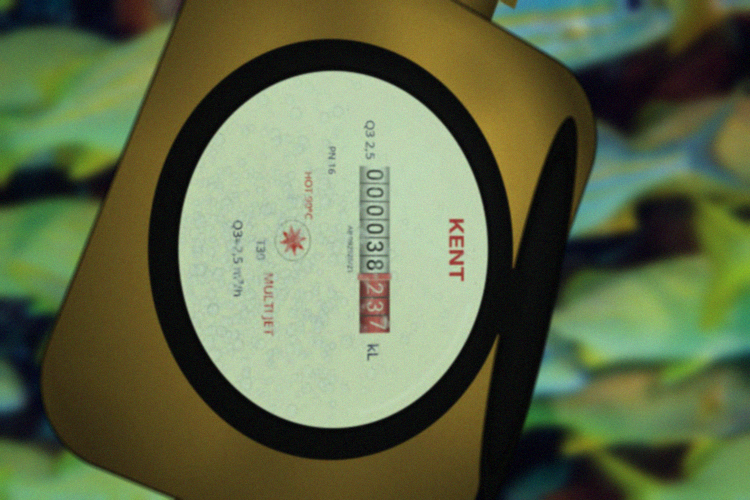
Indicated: 38.237; kL
